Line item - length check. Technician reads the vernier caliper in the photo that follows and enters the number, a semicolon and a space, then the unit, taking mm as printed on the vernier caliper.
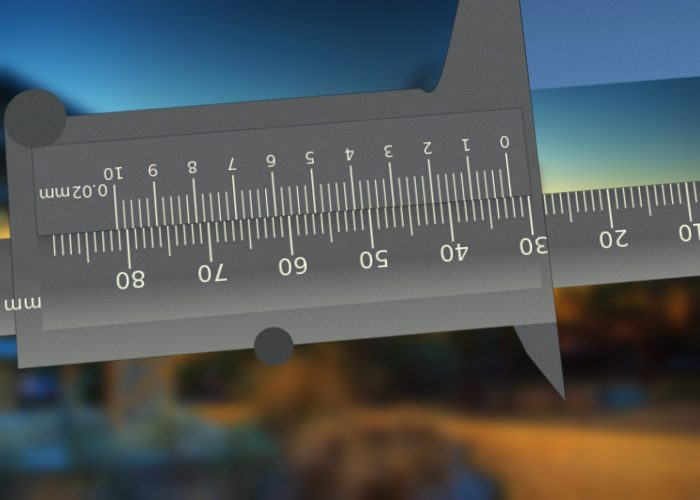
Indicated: 32.2; mm
